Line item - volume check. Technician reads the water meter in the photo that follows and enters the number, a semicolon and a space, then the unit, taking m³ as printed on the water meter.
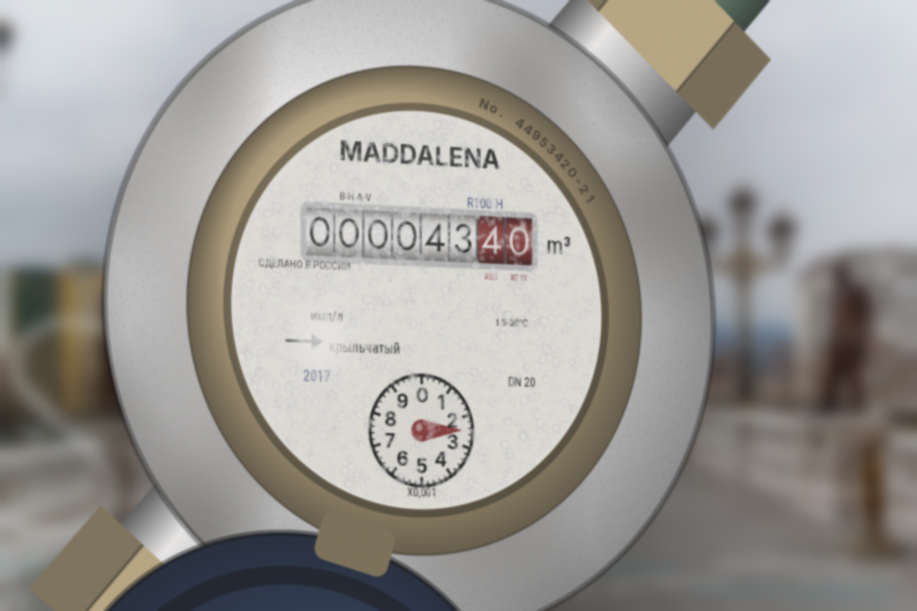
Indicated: 43.402; m³
